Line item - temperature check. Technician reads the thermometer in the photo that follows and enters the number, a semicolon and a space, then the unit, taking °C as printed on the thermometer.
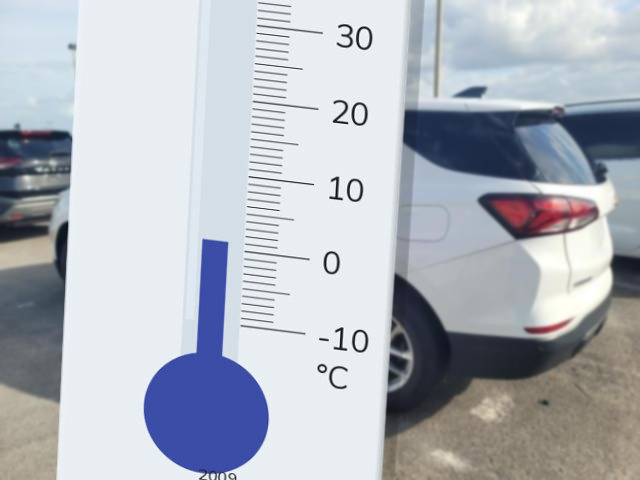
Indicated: 1; °C
